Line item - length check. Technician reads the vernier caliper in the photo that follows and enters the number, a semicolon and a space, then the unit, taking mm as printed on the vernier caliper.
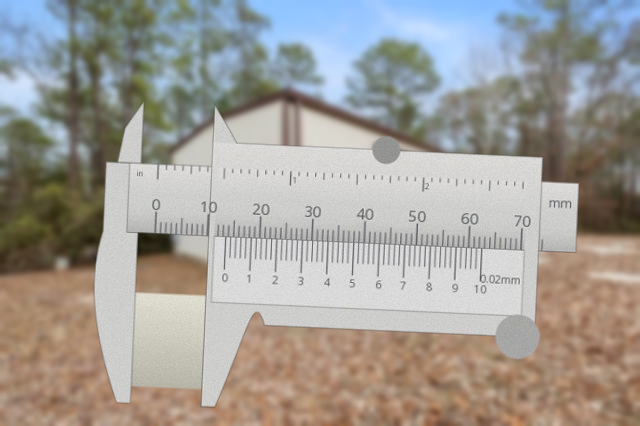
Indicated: 13.5; mm
